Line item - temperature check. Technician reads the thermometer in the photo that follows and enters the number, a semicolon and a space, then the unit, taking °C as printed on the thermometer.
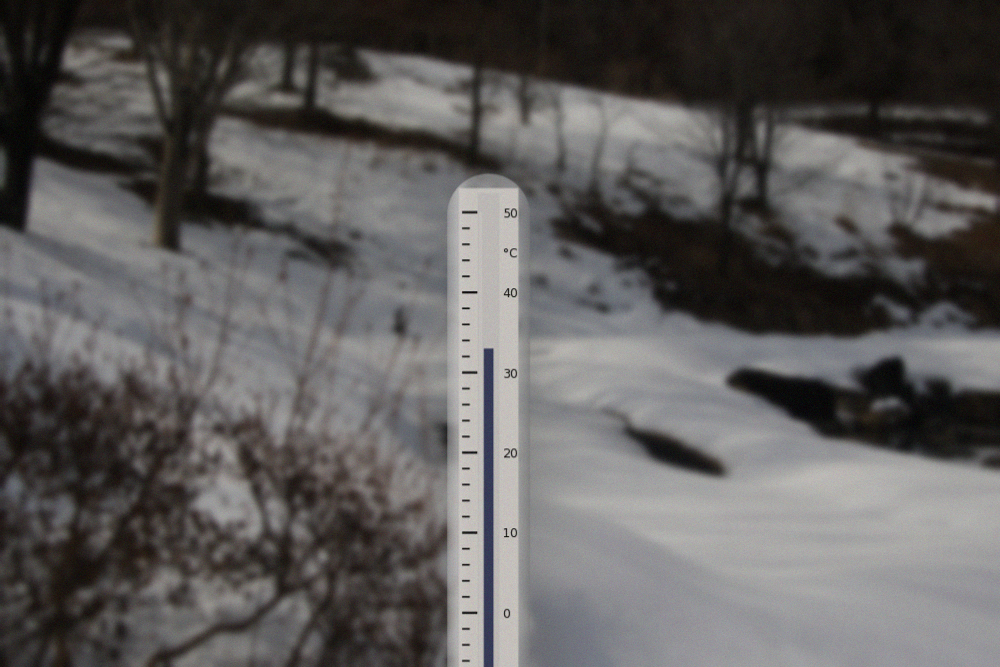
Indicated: 33; °C
